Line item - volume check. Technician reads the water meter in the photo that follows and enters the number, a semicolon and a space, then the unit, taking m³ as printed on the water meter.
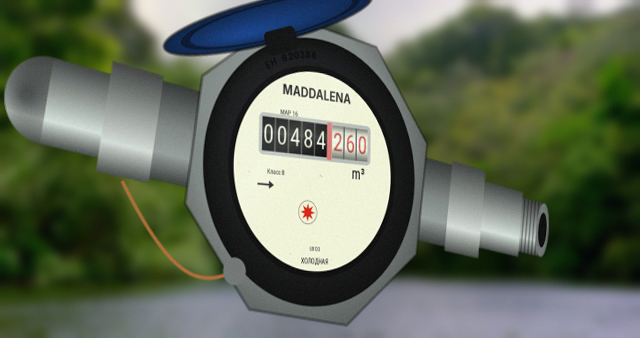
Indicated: 484.260; m³
